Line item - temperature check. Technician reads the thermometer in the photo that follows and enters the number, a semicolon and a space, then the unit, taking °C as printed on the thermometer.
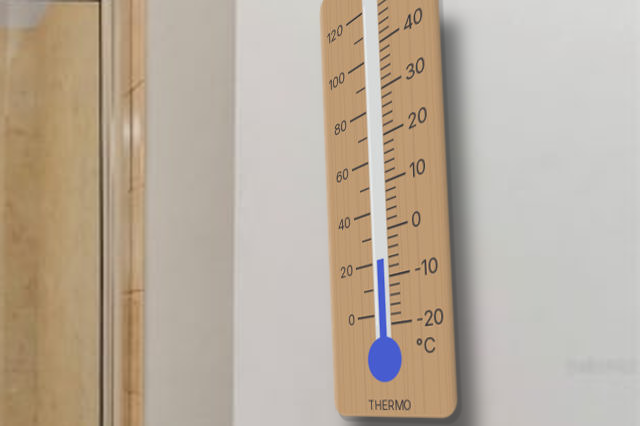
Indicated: -6; °C
